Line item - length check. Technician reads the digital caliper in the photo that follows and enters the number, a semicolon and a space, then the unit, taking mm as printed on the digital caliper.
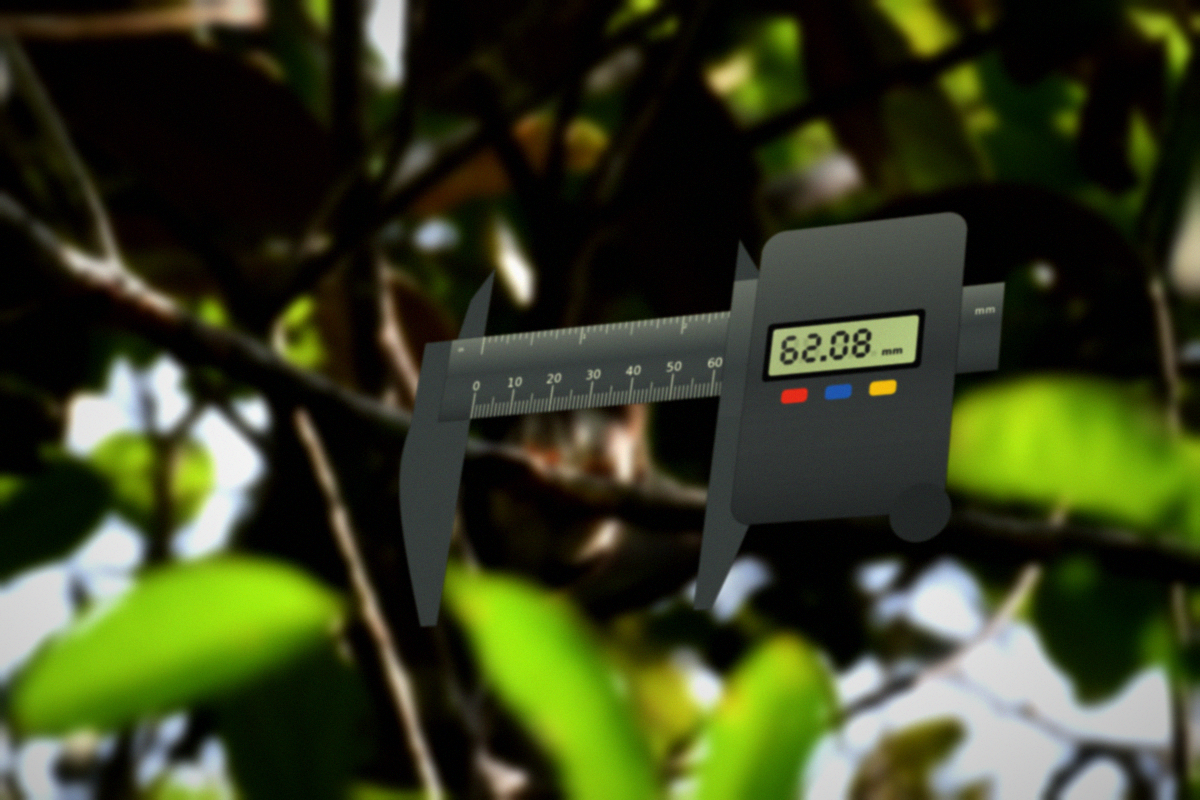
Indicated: 62.08; mm
